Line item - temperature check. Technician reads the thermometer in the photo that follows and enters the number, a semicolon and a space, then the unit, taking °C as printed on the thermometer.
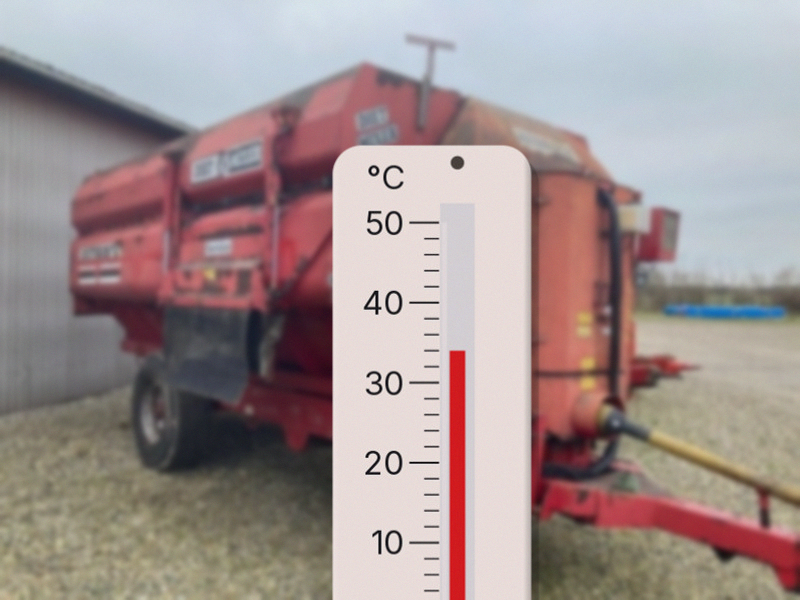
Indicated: 34; °C
